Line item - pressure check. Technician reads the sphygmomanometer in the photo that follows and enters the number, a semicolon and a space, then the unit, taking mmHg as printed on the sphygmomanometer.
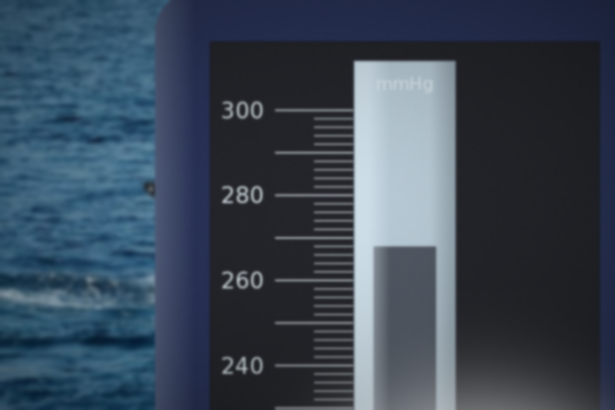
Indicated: 268; mmHg
